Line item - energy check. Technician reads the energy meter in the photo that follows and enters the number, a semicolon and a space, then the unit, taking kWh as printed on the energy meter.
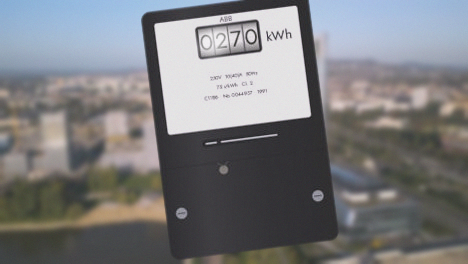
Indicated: 270; kWh
